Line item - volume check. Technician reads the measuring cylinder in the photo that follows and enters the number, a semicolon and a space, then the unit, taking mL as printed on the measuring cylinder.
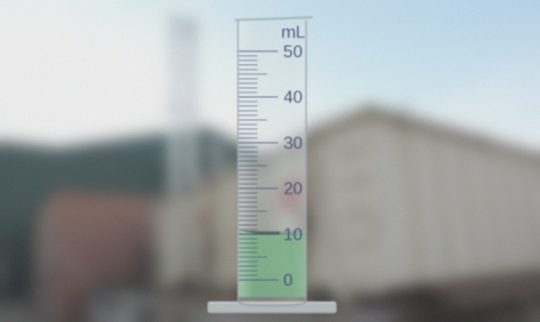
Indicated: 10; mL
